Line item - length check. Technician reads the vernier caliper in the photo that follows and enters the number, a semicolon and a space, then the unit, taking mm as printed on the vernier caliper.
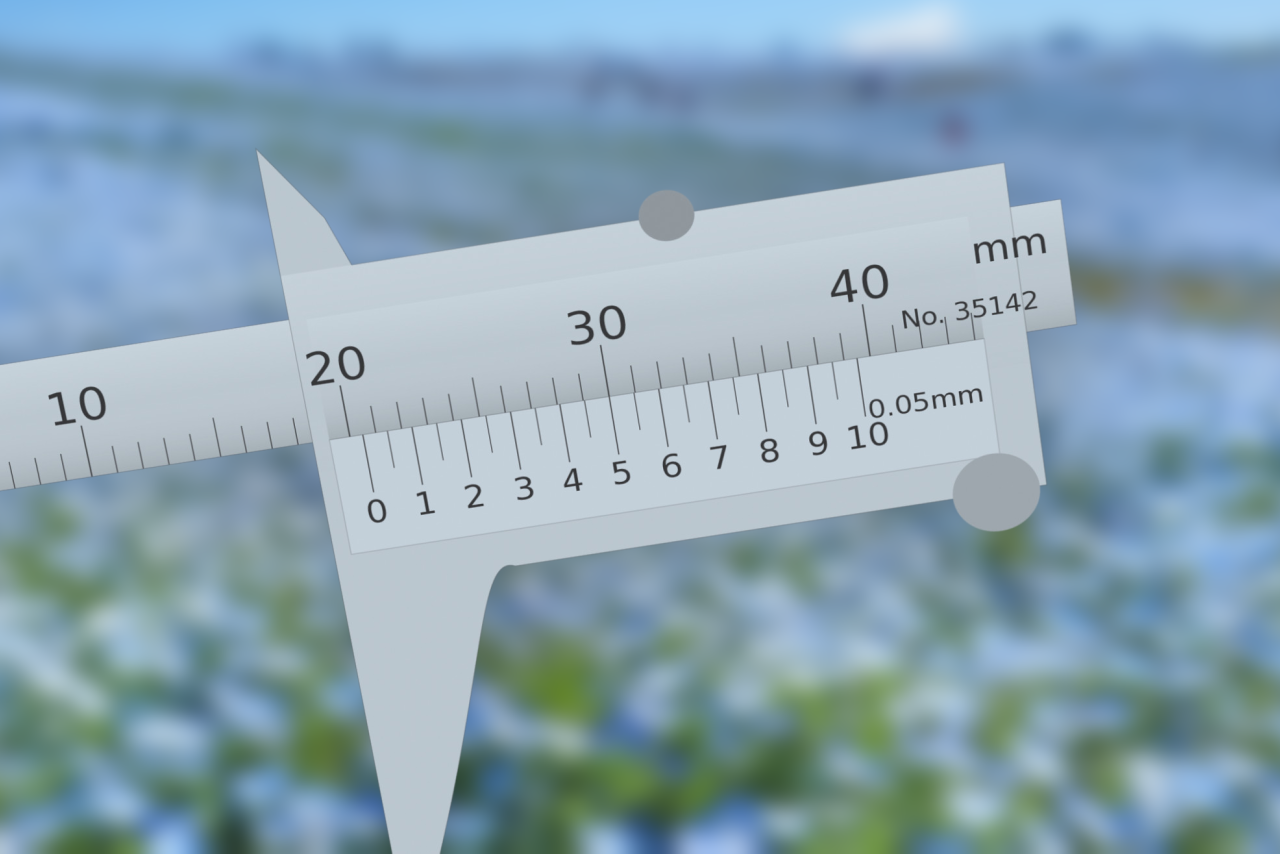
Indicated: 20.50; mm
